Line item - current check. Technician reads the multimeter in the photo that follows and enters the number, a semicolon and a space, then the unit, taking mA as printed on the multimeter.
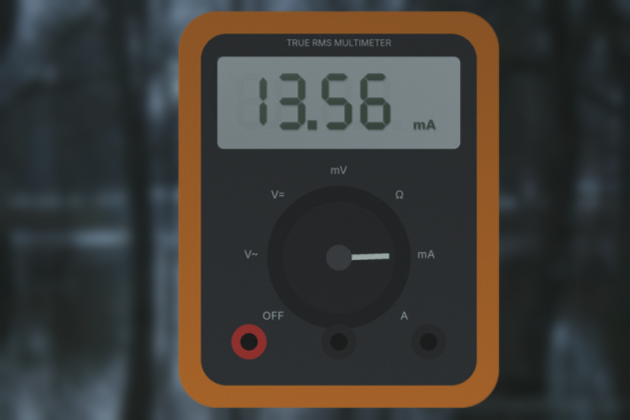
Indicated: 13.56; mA
